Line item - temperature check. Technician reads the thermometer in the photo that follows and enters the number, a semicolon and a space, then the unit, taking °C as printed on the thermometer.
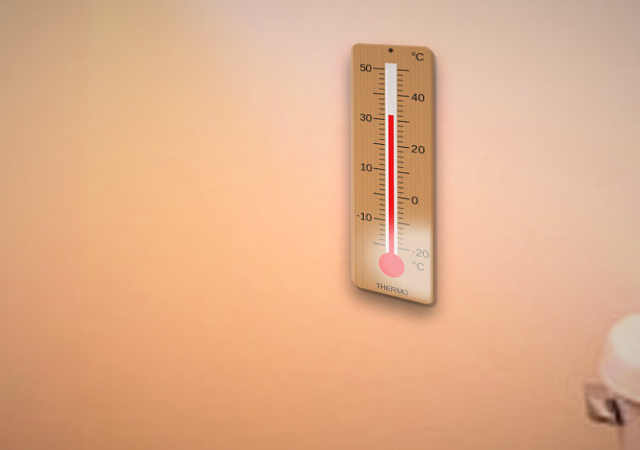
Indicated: 32; °C
